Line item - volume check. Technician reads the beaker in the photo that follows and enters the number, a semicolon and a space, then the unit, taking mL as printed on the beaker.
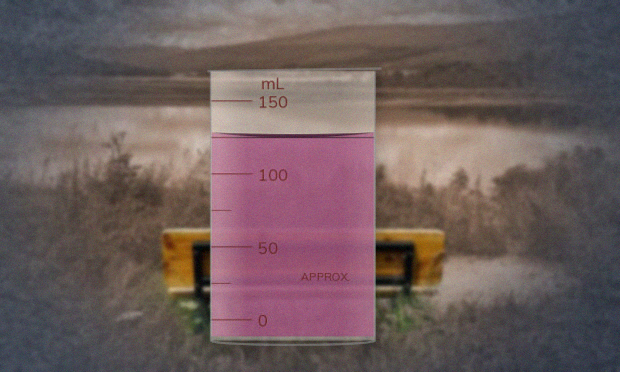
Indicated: 125; mL
